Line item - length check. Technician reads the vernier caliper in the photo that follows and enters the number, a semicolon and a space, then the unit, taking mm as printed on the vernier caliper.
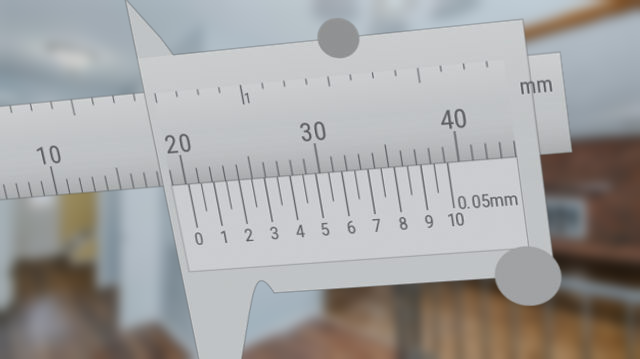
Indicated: 20.2; mm
